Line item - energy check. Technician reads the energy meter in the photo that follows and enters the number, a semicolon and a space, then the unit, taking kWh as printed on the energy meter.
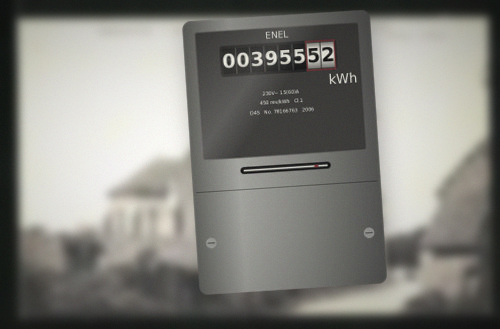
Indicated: 3955.52; kWh
